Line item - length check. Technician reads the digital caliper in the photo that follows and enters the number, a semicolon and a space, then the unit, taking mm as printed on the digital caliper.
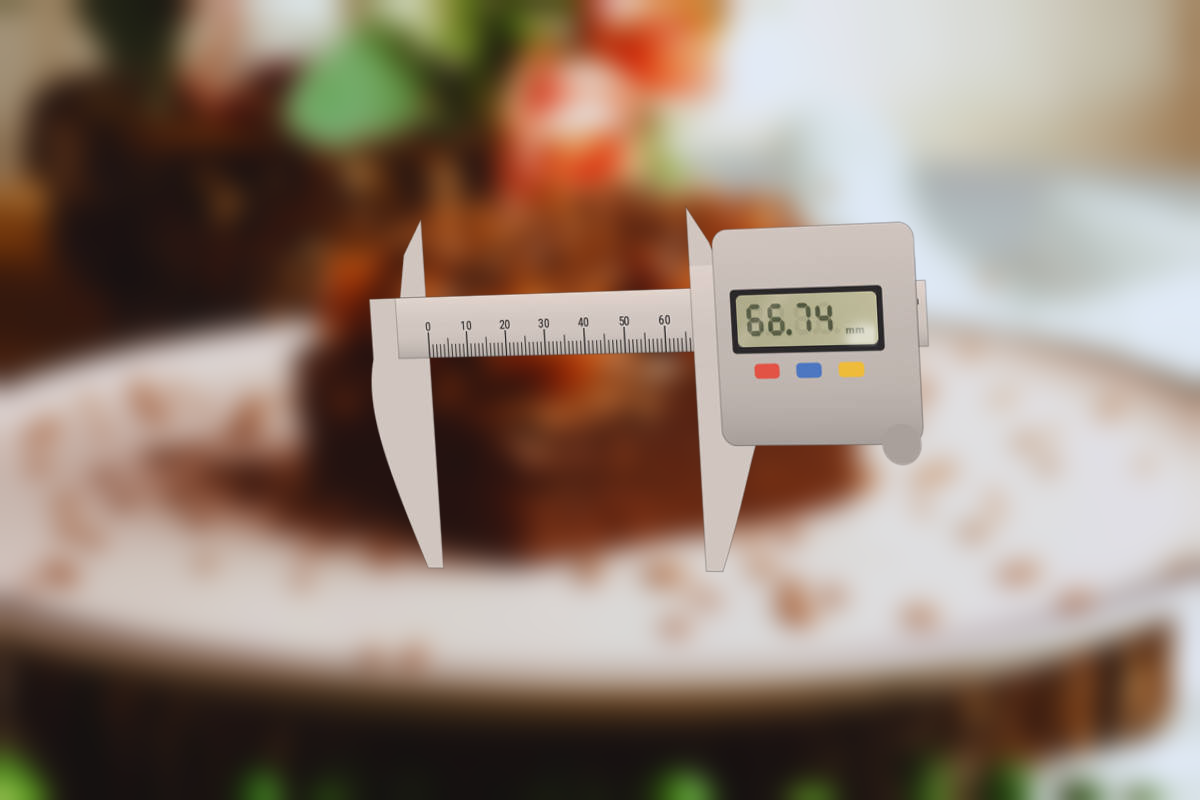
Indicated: 66.74; mm
